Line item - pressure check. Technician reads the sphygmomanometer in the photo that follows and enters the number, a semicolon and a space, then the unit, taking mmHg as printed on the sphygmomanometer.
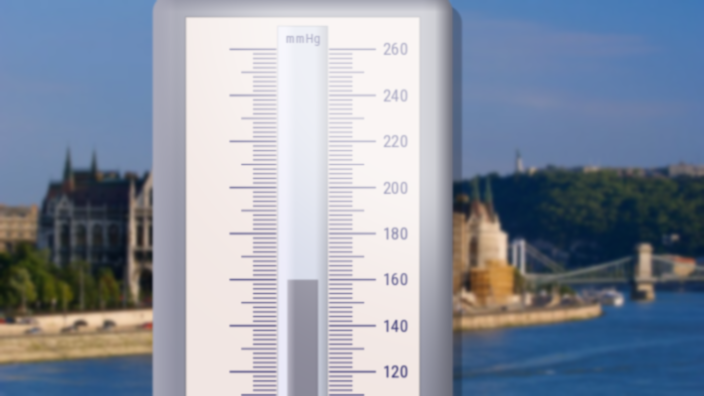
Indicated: 160; mmHg
